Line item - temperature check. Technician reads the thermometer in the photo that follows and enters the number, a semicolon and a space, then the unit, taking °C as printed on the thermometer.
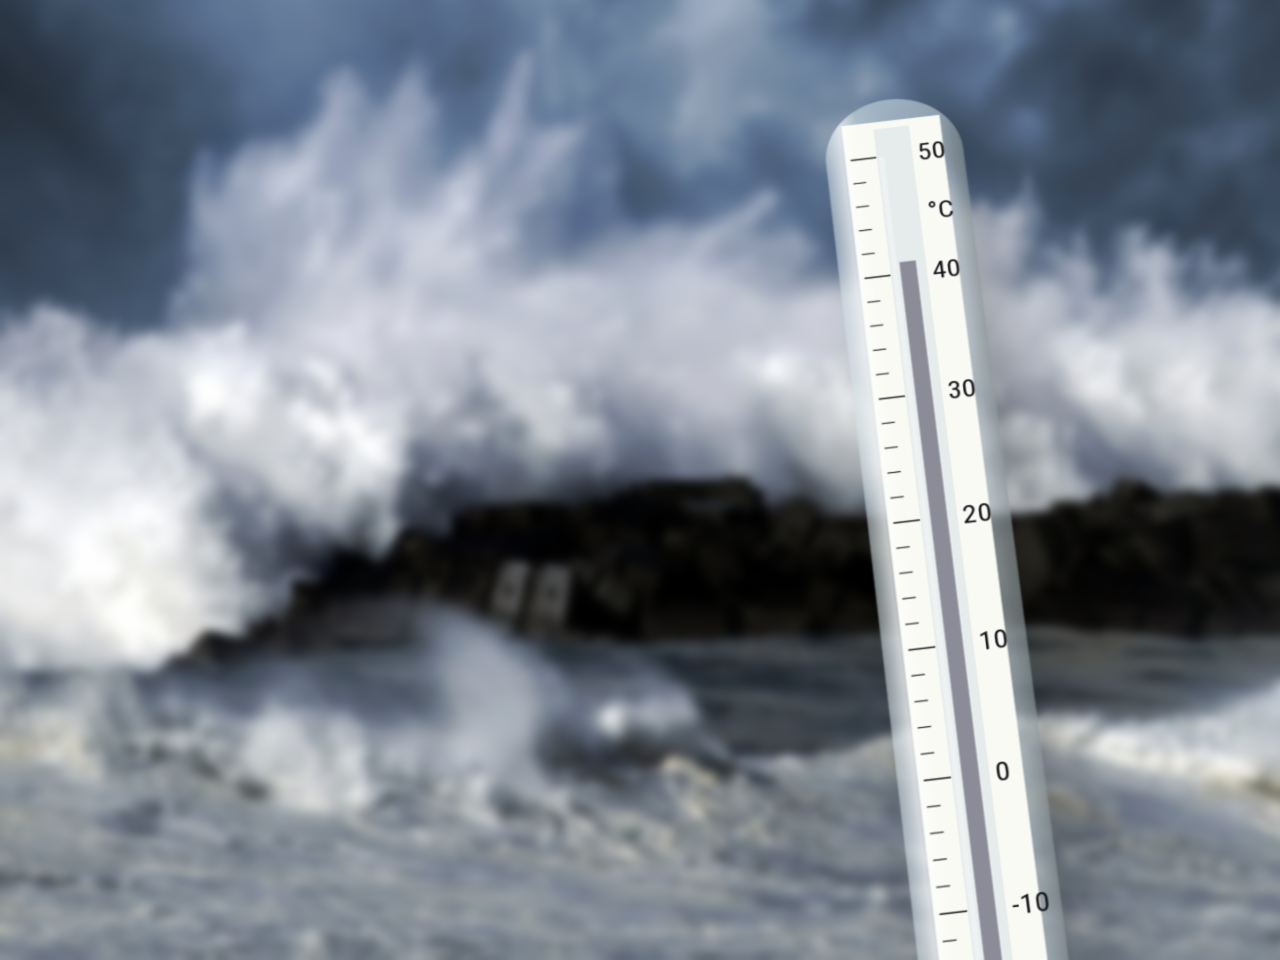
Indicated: 41; °C
